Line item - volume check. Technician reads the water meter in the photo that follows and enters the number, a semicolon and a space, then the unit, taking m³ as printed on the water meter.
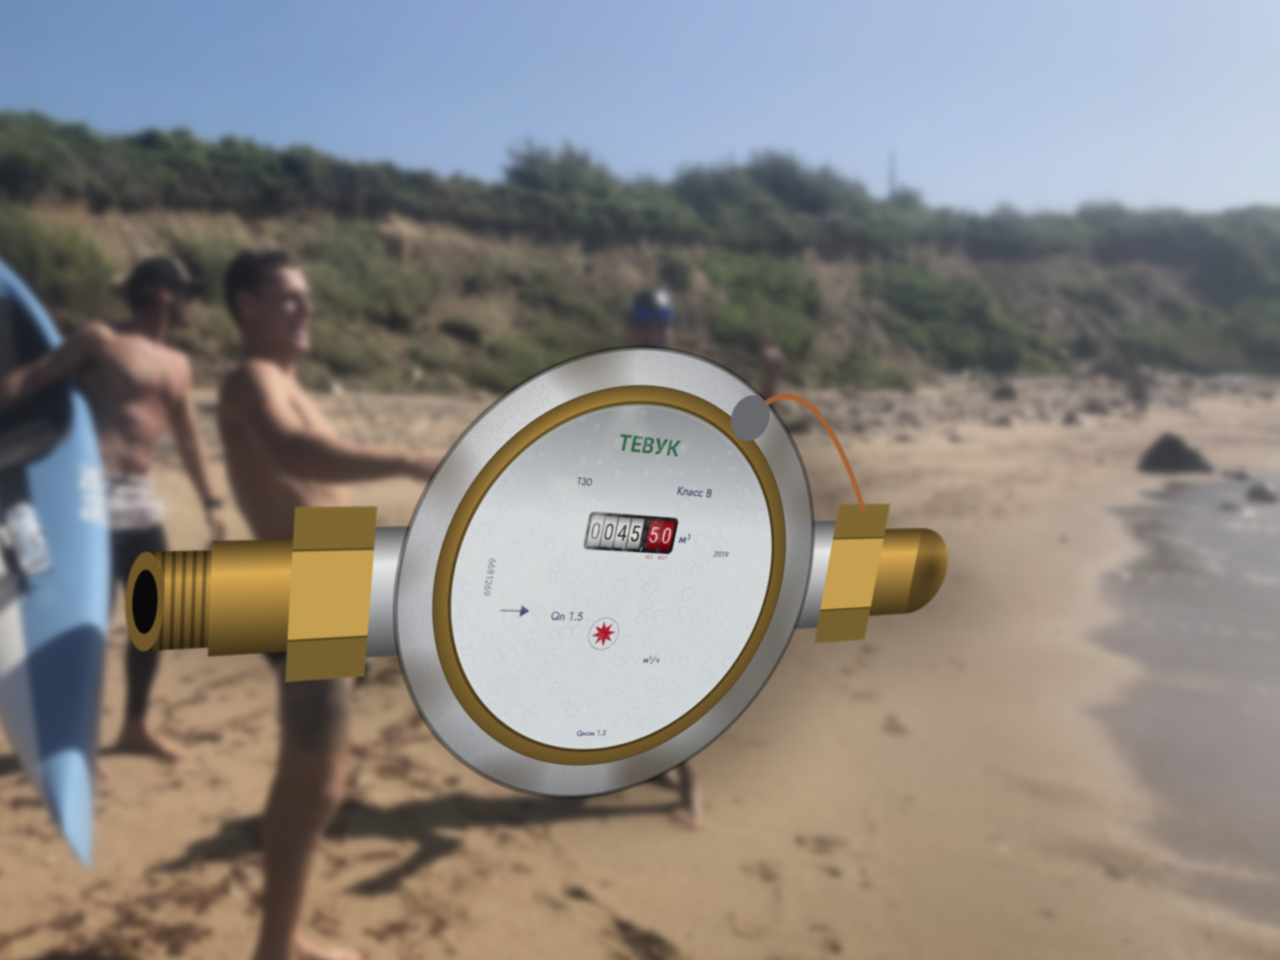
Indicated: 45.50; m³
